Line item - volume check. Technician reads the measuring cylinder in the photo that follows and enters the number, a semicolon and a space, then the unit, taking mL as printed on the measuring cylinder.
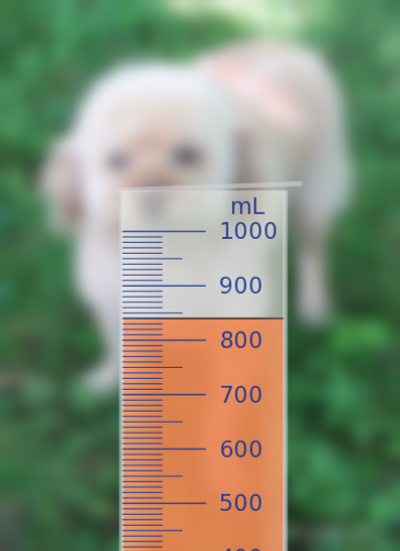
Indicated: 840; mL
